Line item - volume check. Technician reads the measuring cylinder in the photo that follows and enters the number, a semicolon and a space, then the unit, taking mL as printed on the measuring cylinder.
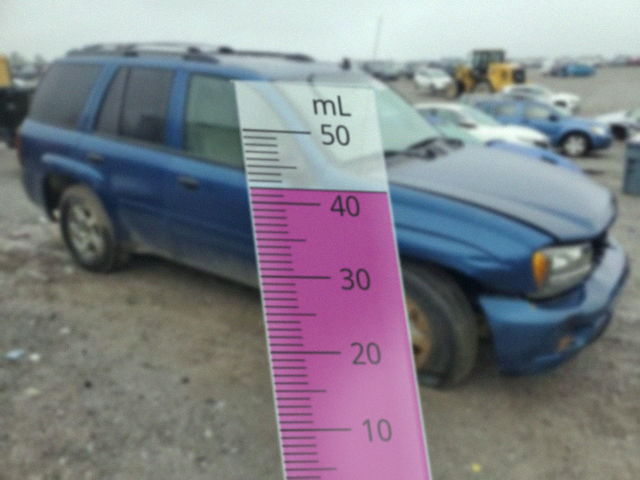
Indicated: 42; mL
